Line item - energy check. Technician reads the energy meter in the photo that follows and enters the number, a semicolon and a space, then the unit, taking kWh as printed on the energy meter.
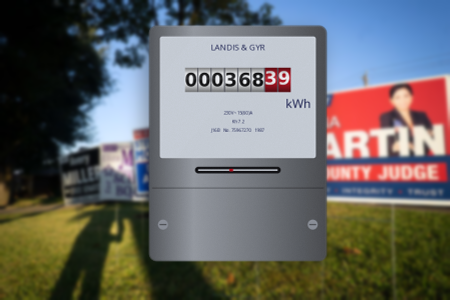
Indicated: 368.39; kWh
